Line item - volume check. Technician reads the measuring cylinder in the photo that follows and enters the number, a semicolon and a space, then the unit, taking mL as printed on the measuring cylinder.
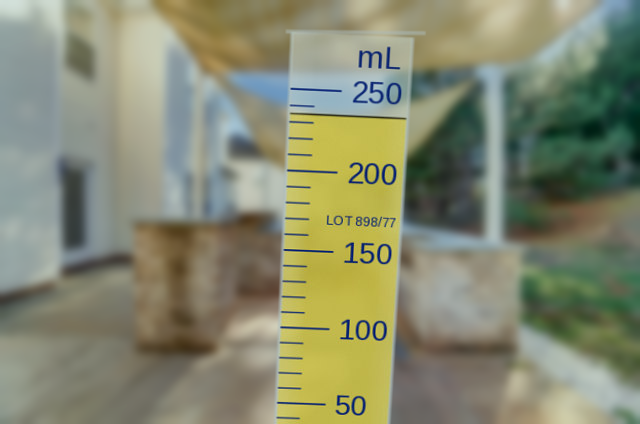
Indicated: 235; mL
